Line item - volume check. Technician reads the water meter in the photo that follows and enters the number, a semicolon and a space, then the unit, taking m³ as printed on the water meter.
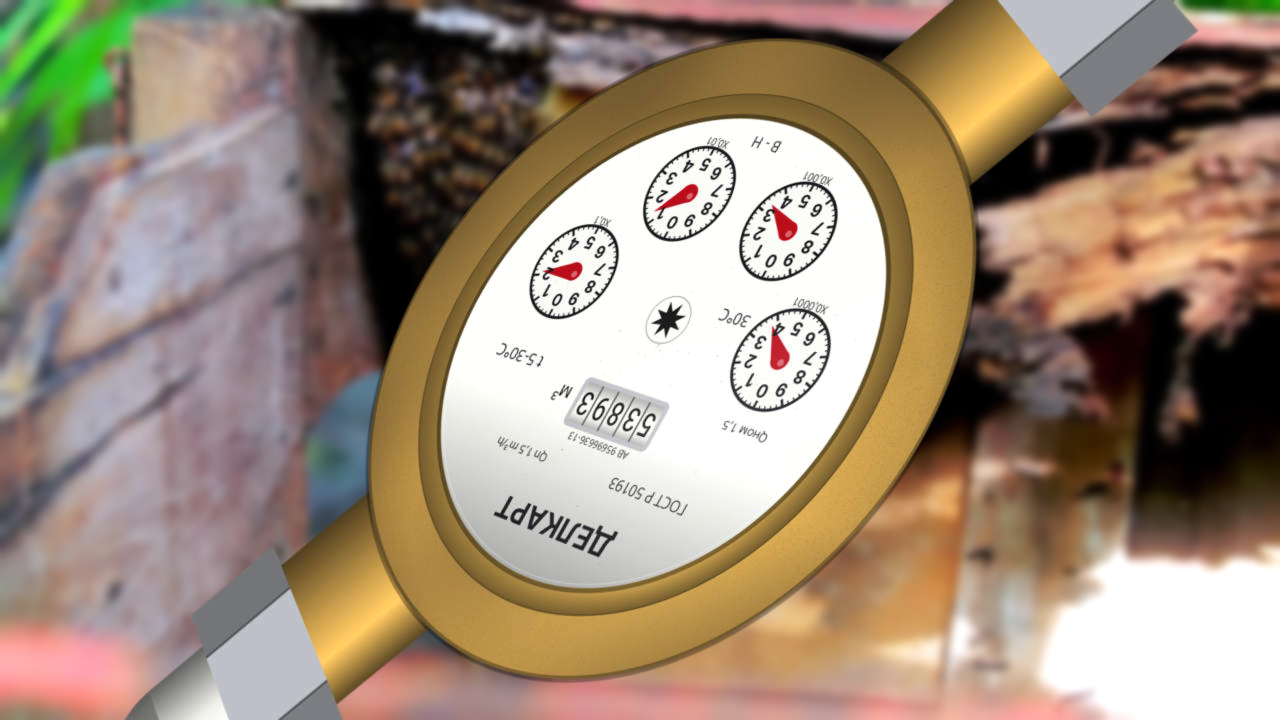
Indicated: 53893.2133; m³
